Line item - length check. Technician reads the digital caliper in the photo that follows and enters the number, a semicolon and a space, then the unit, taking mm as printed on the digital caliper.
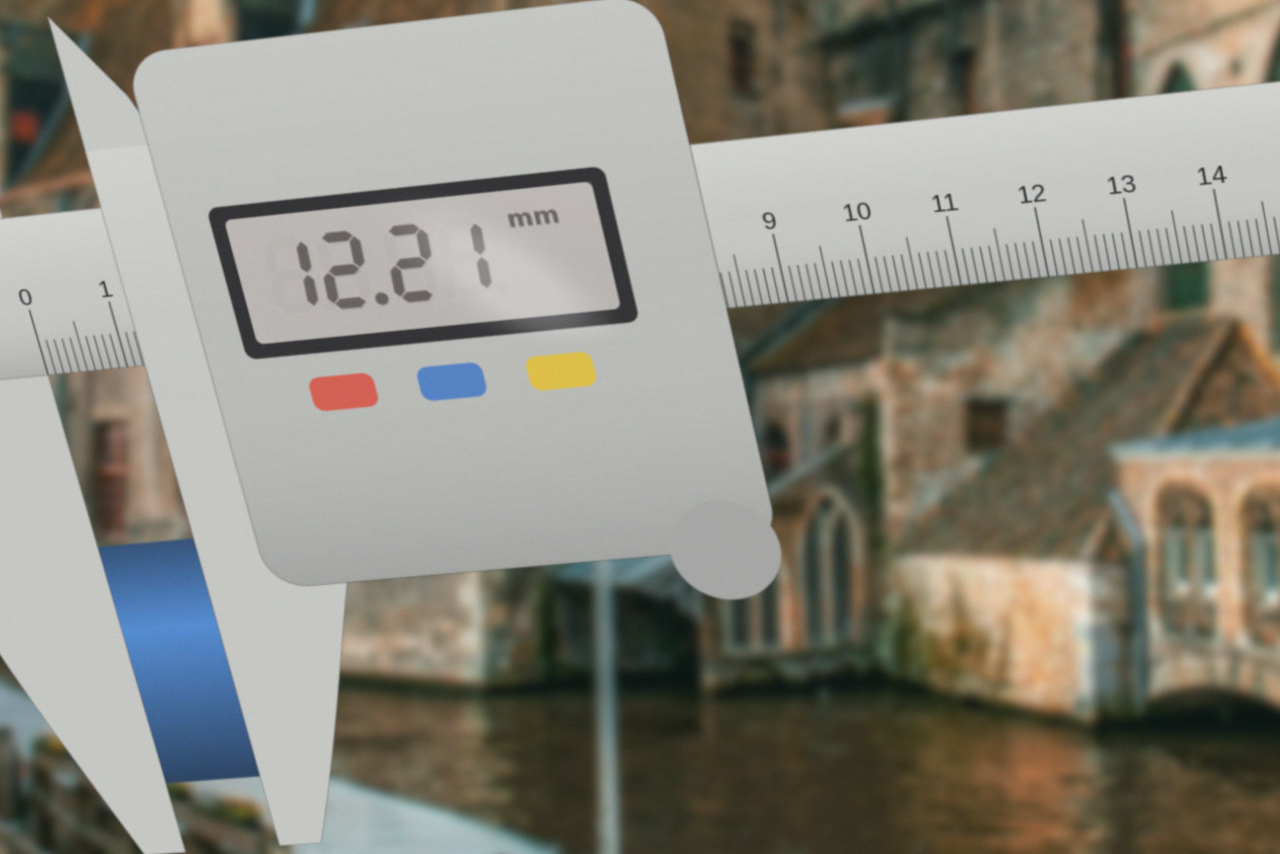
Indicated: 12.21; mm
